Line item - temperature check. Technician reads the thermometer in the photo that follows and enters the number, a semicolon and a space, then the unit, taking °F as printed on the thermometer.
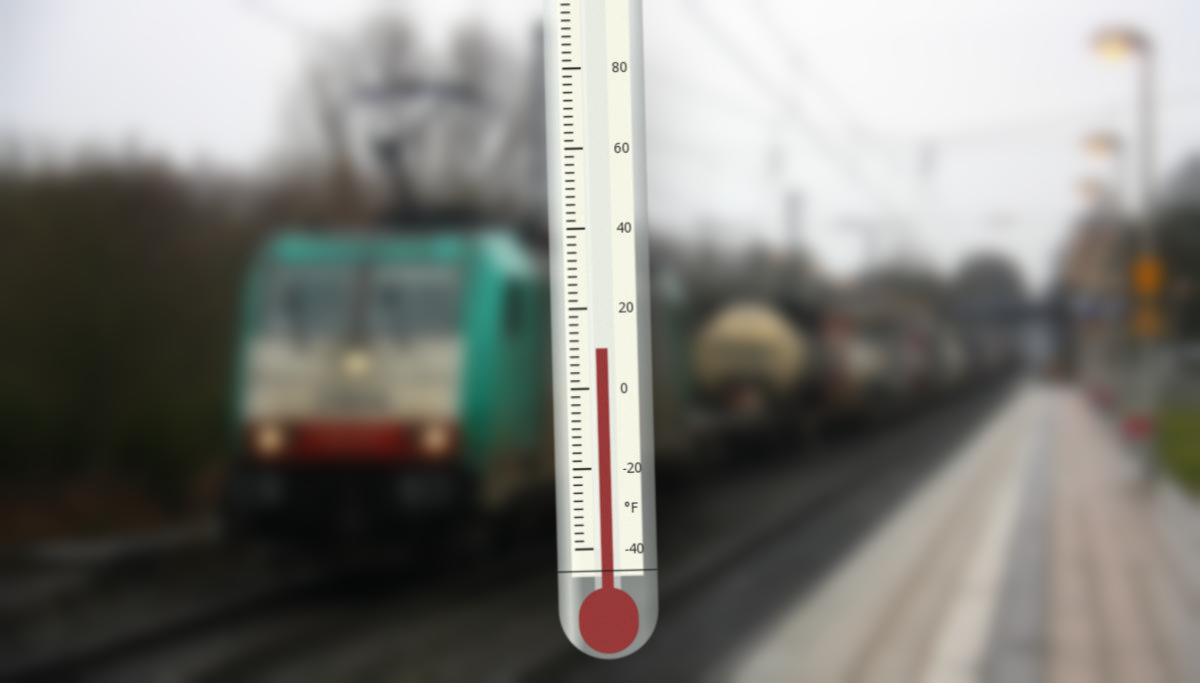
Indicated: 10; °F
